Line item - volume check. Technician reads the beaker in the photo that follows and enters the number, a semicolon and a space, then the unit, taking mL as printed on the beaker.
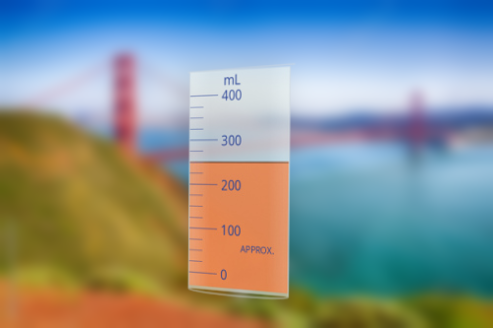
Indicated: 250; mL
